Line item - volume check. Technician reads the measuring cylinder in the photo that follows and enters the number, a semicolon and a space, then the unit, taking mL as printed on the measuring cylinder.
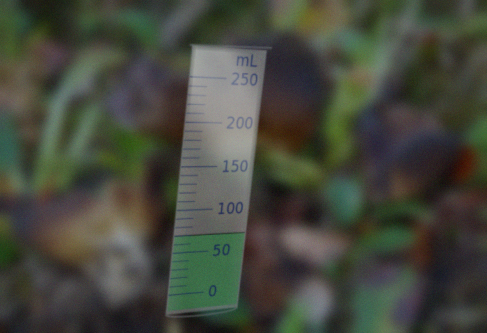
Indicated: 70; mL
